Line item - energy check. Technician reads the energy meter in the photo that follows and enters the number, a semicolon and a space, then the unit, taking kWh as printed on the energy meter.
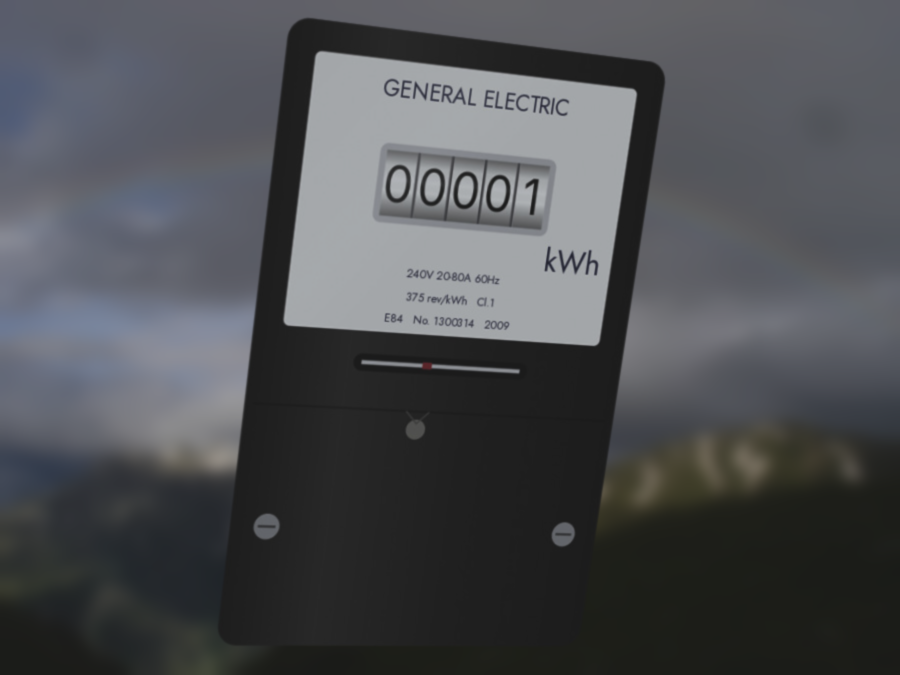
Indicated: 1; kWh
